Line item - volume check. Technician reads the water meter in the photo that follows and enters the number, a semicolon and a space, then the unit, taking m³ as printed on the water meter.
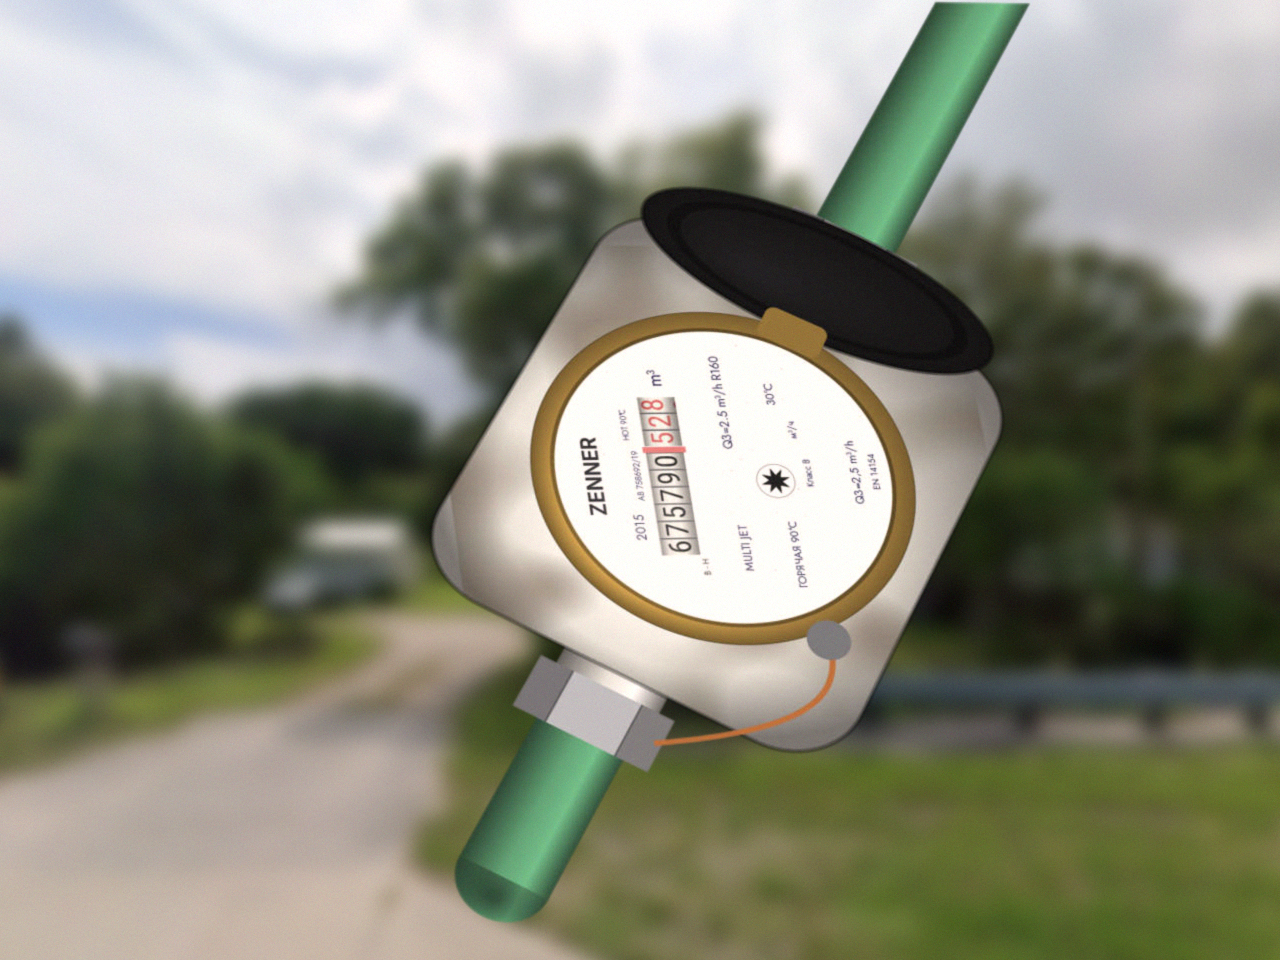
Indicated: 675790.528; m³
